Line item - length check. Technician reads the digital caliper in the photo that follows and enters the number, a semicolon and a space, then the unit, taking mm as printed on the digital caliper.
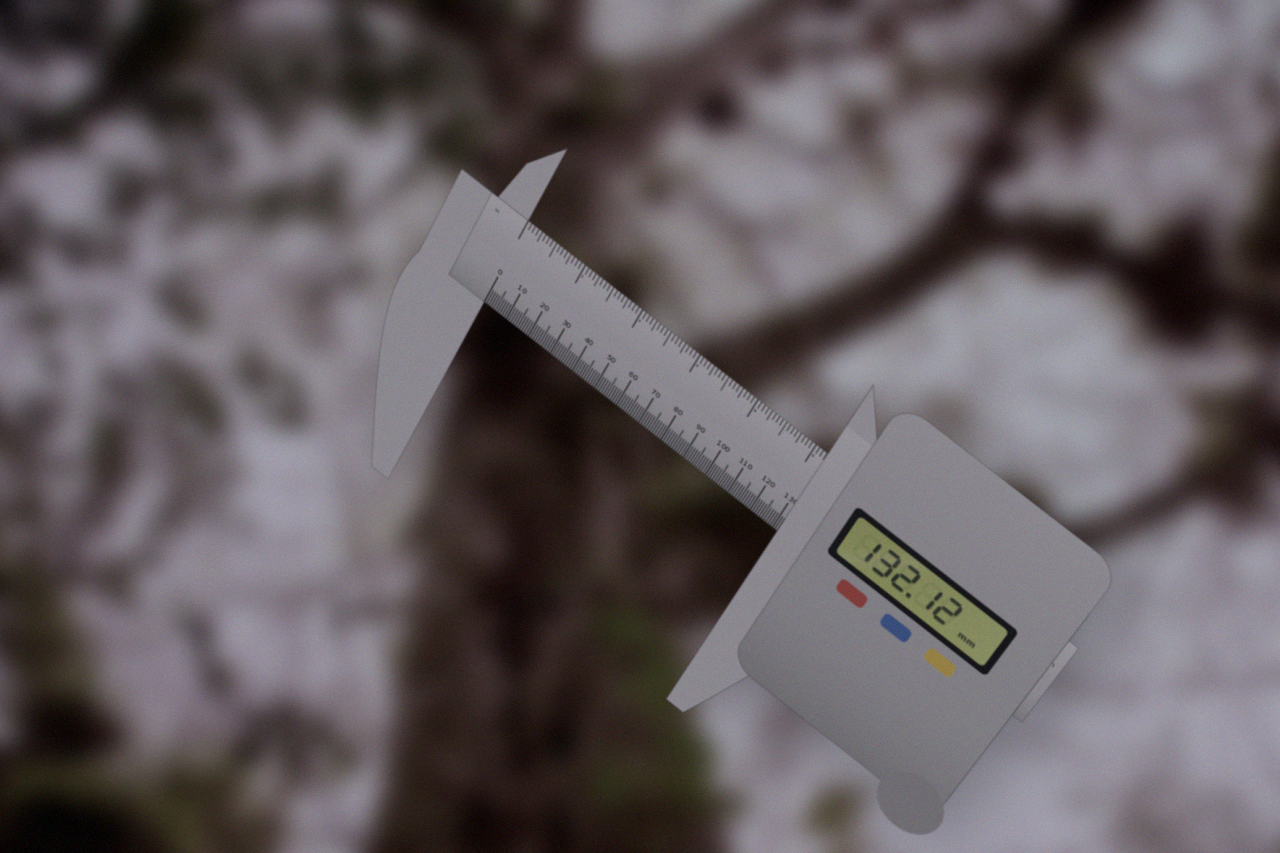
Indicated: 132.12; mm
